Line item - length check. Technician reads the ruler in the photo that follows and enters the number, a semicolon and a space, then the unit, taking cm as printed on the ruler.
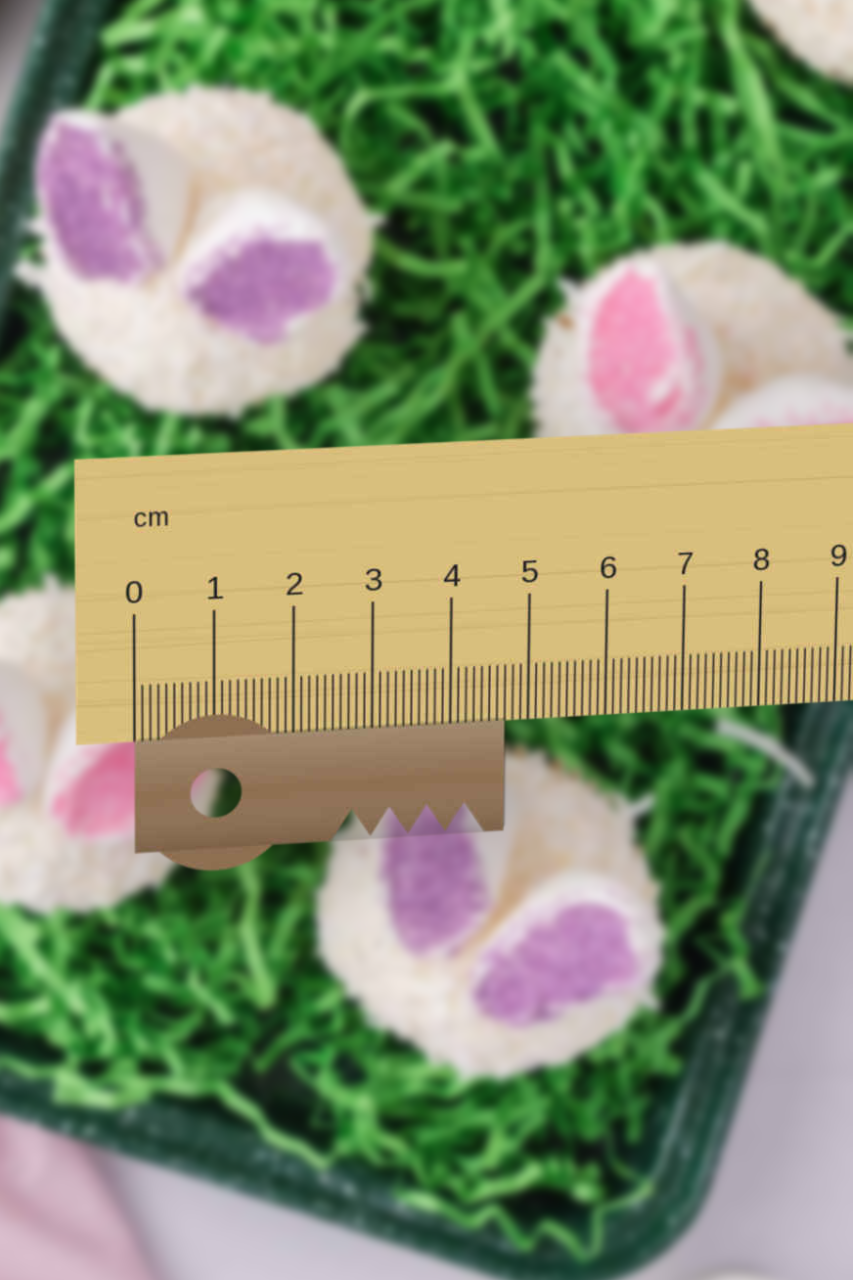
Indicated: 4.7; cm
